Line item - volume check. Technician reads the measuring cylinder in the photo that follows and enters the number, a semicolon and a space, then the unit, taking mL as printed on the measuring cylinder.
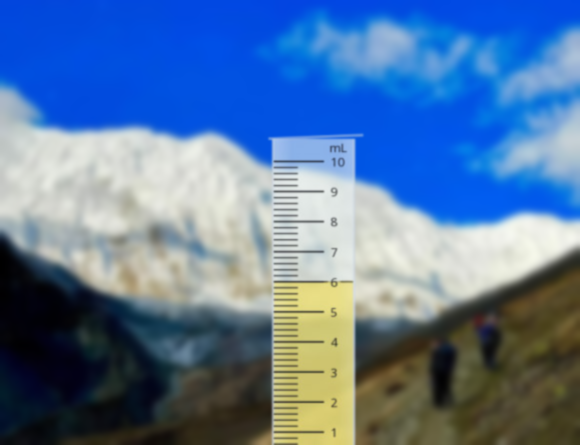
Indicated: 6; mL
